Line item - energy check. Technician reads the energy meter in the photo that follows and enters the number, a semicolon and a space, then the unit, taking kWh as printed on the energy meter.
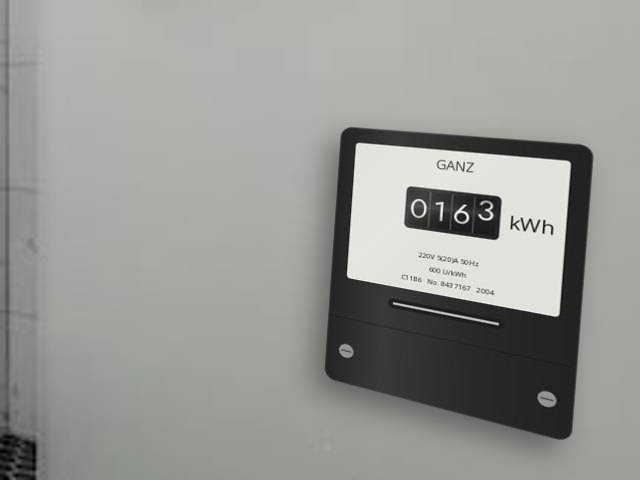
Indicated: 163; kWh
